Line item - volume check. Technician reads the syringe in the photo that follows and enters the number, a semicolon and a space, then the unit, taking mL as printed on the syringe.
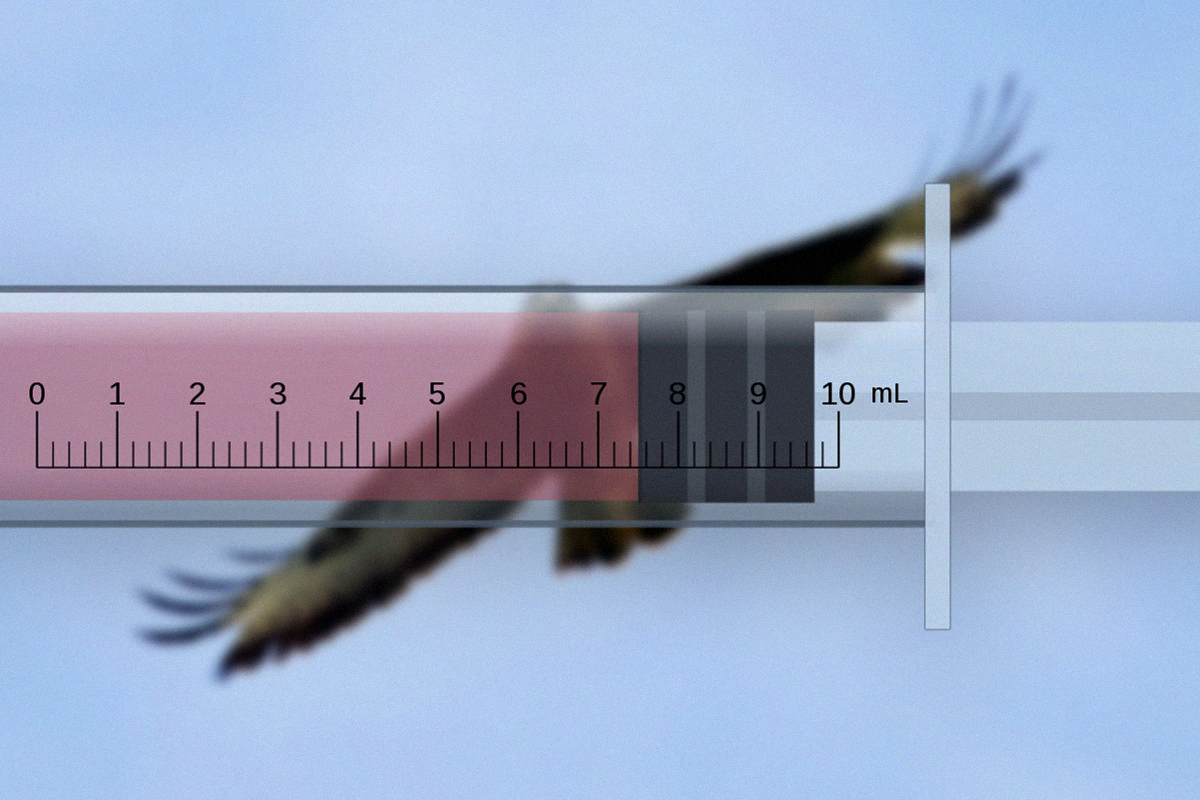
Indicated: 7.5; mL
